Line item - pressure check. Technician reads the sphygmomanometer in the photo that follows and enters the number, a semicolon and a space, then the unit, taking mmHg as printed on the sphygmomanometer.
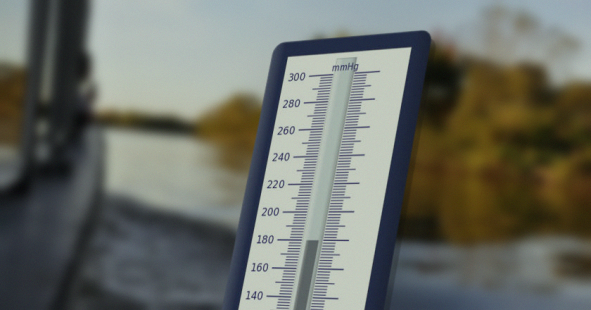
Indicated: 180; mmHg
